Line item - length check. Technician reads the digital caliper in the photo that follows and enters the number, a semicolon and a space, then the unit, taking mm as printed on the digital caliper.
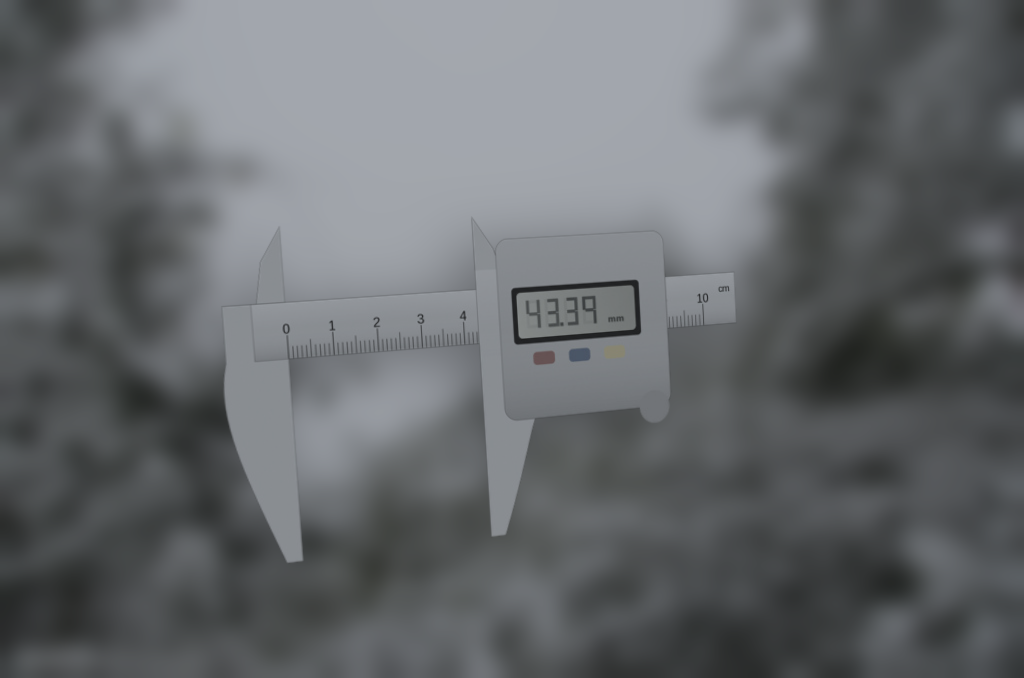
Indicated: 43.39; mm
